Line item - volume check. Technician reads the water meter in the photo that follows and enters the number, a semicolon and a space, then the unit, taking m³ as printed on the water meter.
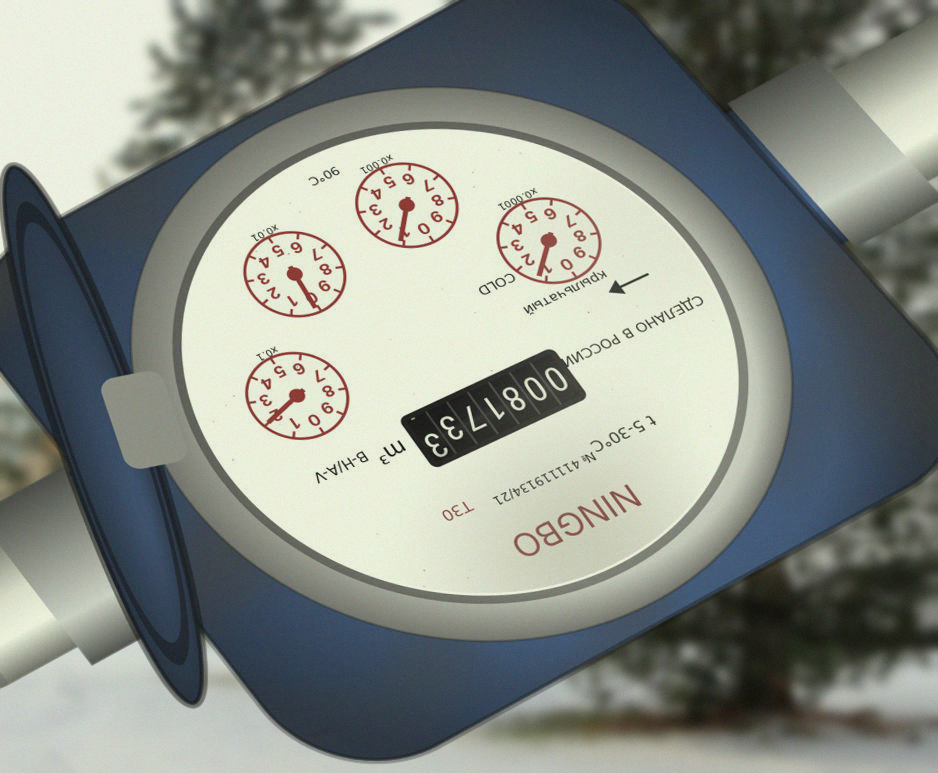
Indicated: 81733.2011; m³
